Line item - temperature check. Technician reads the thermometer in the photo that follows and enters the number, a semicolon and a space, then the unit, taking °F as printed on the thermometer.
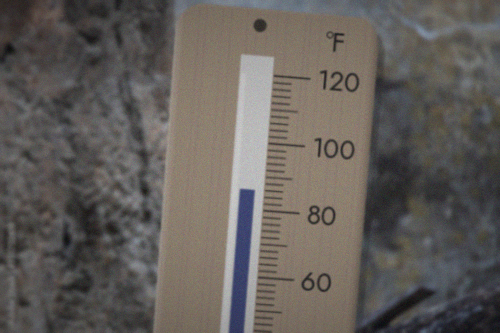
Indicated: 86; °F
